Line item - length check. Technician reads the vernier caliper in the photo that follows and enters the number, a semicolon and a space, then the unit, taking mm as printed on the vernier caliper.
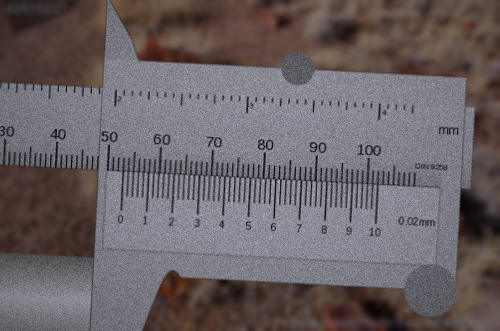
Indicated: 53.0; mm
